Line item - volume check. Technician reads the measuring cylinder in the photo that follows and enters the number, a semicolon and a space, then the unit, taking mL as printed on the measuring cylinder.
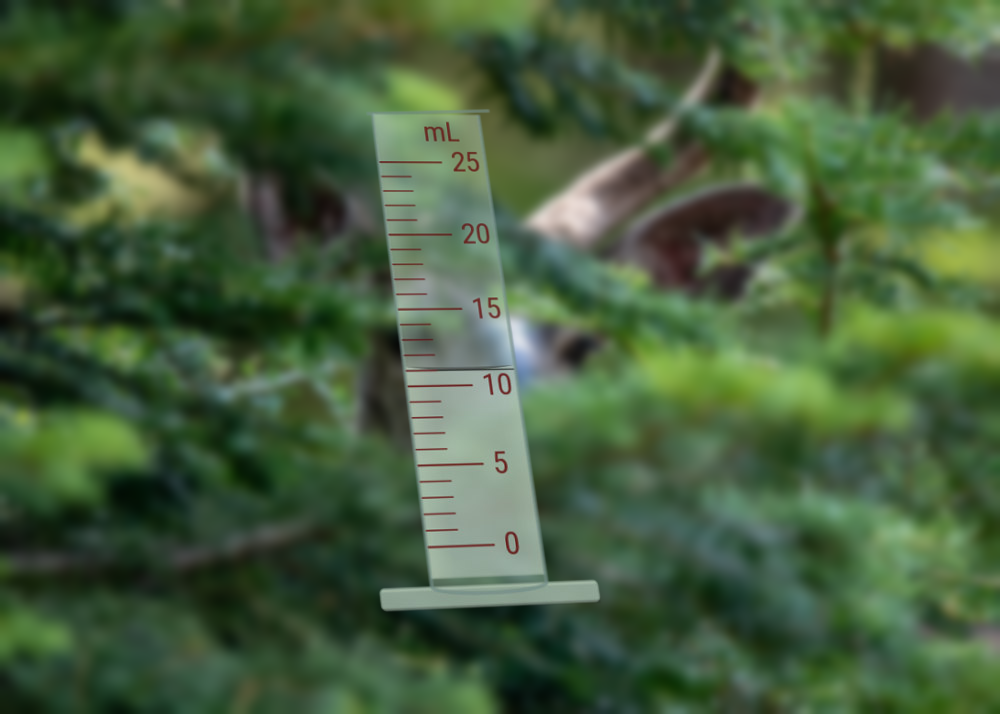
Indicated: 11; mL
